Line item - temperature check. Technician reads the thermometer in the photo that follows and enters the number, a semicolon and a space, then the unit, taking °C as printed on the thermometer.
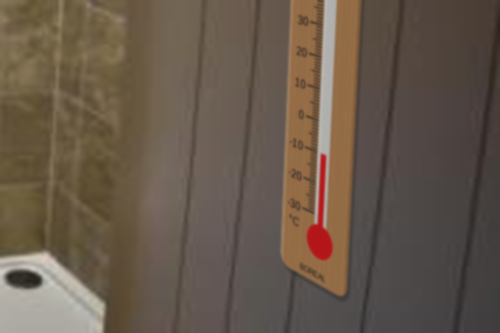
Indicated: -10; °C
